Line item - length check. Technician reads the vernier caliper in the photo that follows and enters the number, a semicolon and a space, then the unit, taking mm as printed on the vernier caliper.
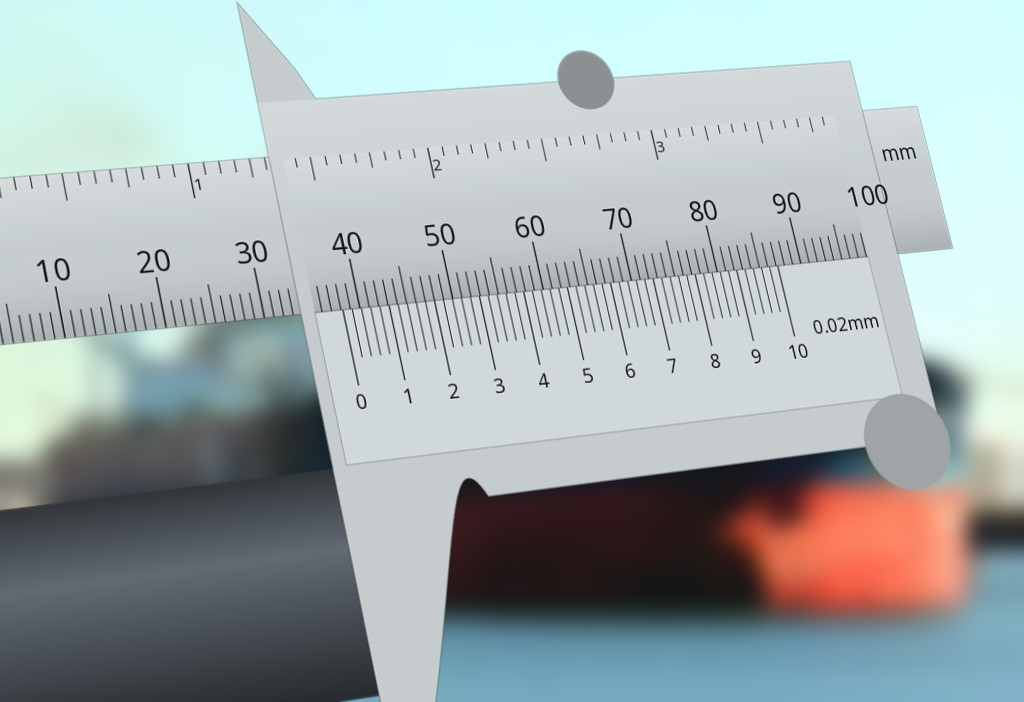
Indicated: 38.2; mm
